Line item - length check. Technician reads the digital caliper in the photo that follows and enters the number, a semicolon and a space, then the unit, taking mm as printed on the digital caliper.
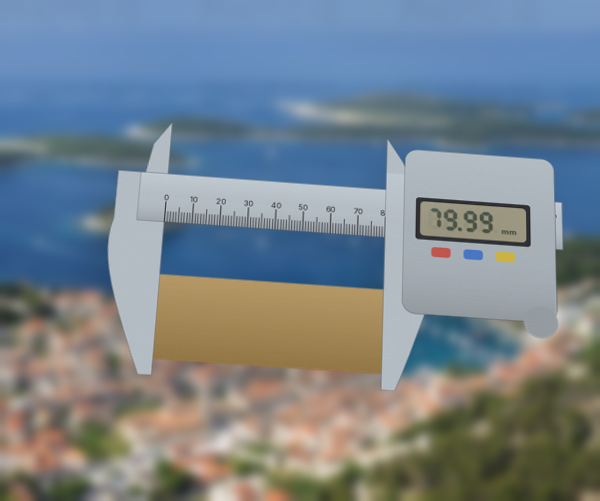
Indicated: 79.99; mm
